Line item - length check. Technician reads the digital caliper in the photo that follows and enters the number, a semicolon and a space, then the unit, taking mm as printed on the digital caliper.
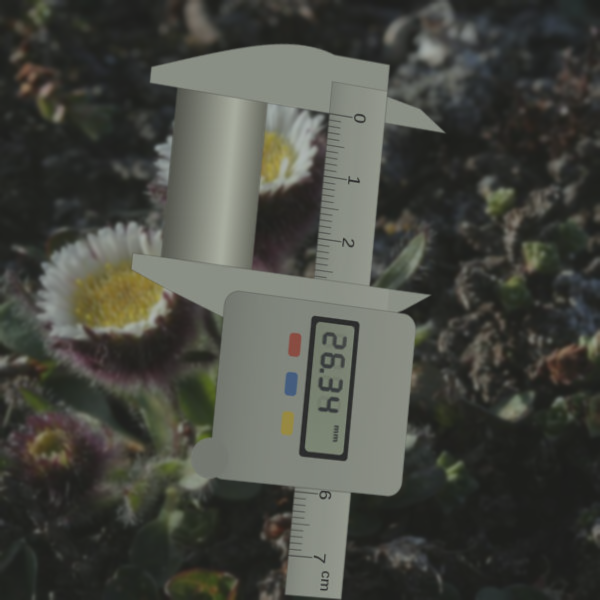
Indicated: 26.34; mm
